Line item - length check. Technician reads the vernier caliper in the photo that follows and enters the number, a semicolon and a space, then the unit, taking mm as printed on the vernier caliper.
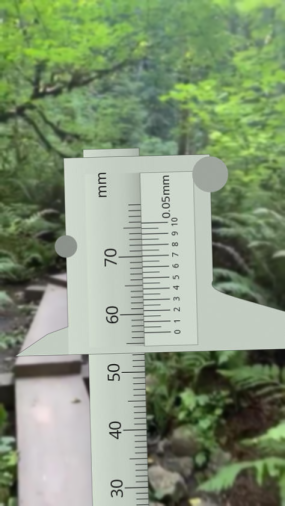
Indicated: 56.8; mm
